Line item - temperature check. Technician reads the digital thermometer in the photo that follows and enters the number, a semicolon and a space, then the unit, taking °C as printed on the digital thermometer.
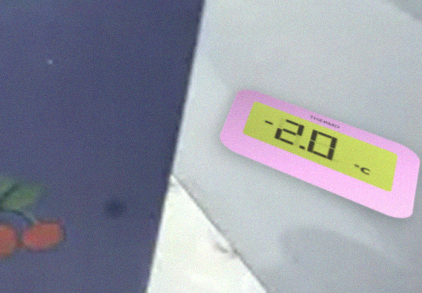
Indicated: -2.0; °C
